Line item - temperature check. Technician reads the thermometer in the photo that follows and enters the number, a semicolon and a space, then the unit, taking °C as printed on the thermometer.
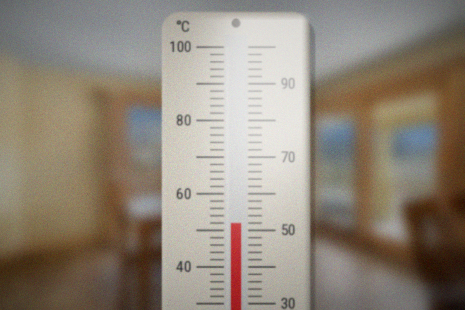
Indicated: 52; °C
